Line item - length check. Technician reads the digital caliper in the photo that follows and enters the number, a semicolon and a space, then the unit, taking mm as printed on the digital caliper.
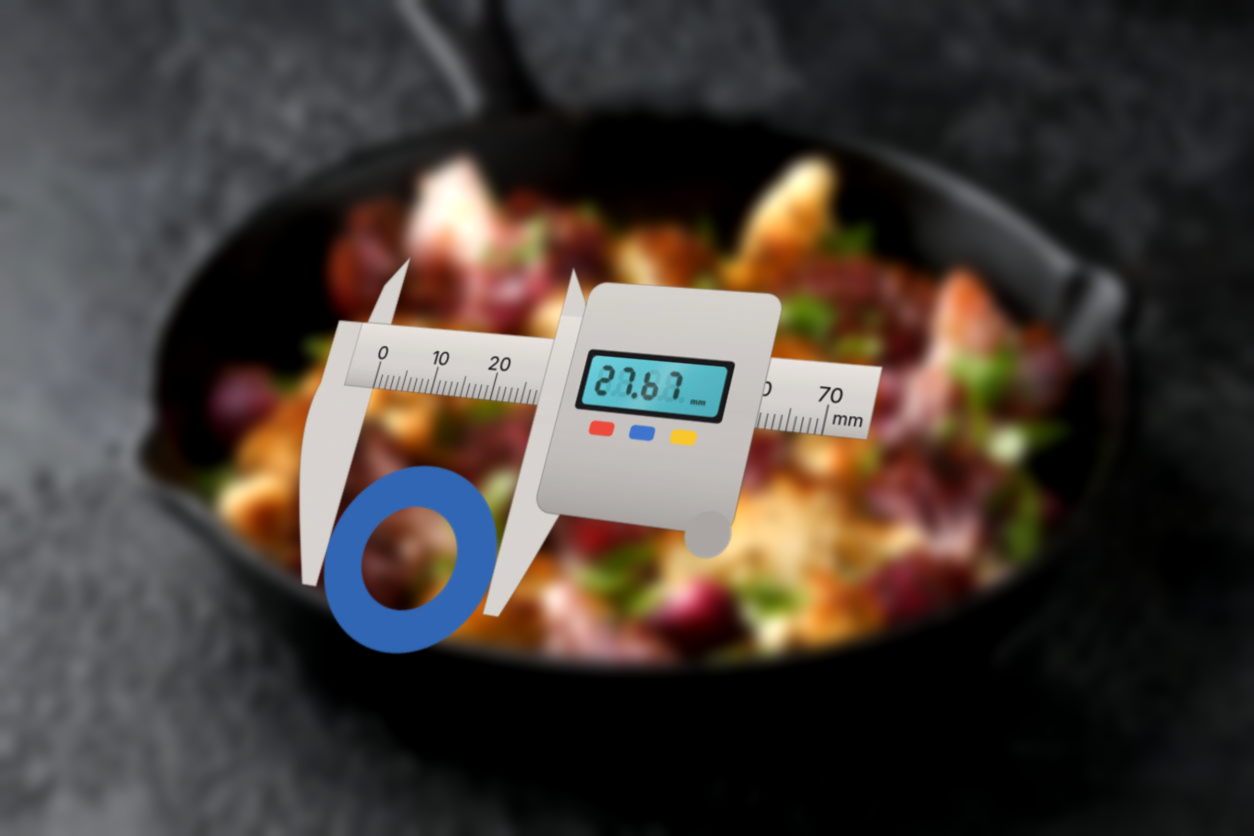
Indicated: 27.67; mm
